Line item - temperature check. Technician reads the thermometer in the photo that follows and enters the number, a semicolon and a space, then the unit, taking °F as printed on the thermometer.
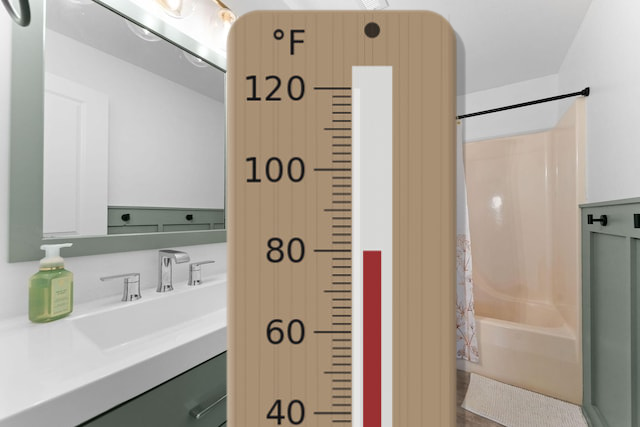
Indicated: 80; °F
